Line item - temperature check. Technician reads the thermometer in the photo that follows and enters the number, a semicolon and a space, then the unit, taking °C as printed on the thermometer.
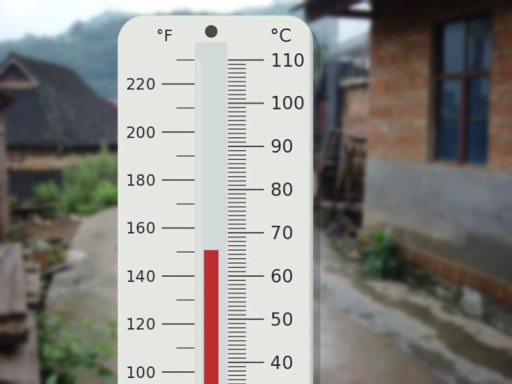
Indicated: 66; °C
